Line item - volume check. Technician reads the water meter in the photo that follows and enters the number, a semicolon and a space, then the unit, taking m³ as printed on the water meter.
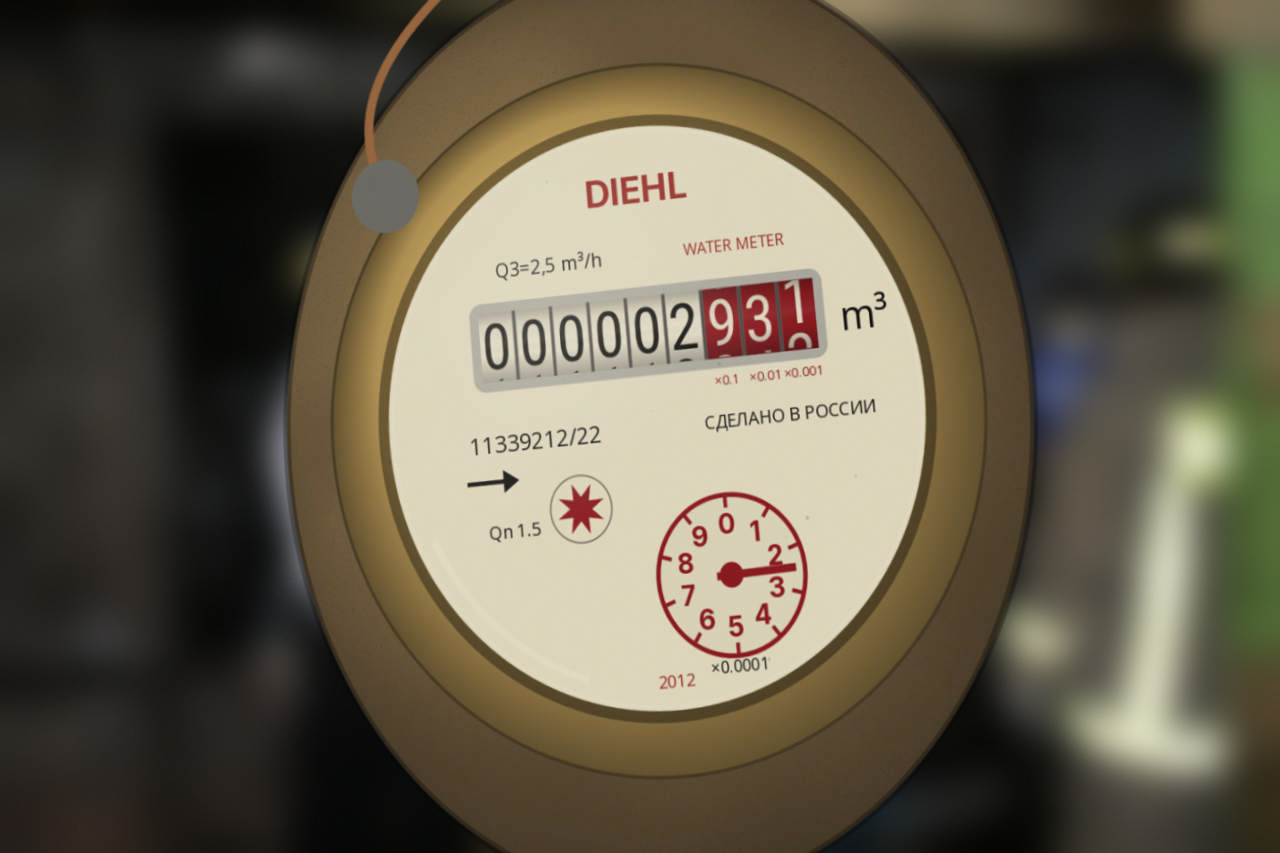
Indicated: 2.9312; m³
